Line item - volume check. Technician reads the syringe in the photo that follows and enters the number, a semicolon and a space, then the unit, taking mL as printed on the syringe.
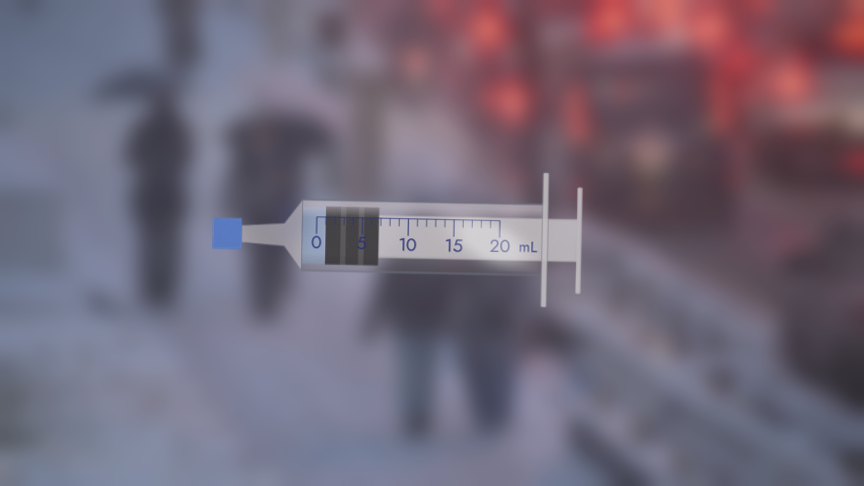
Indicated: 1; mL
